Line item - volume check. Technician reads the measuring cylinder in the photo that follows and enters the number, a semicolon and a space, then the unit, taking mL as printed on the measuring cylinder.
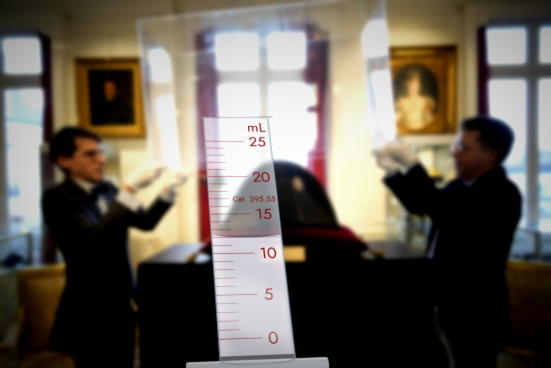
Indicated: 12; mL
